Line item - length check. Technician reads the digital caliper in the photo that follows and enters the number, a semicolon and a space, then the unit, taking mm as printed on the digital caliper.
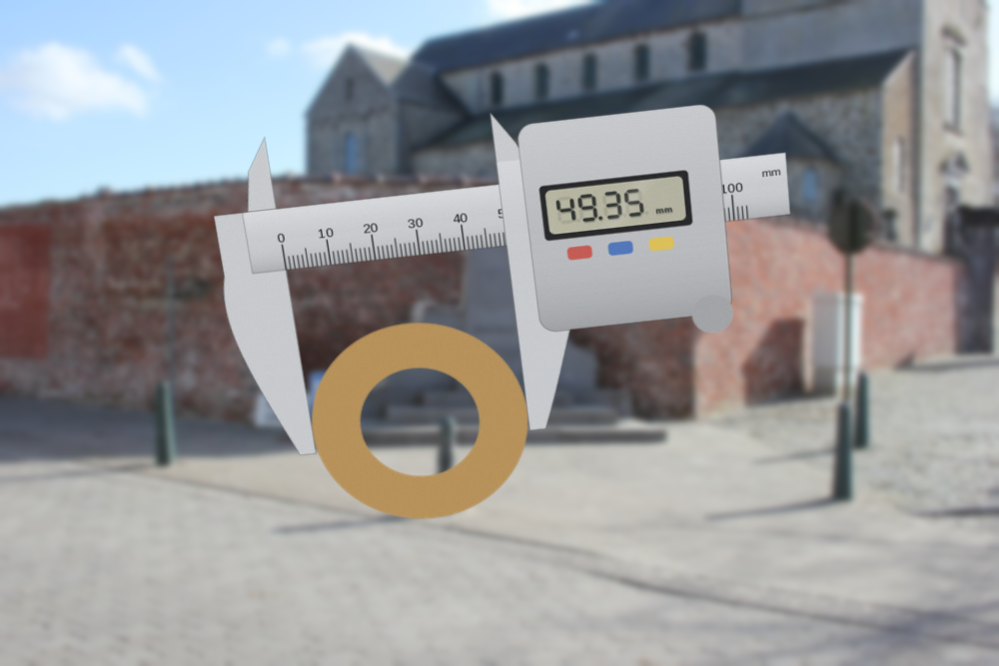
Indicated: 49.35; mm
